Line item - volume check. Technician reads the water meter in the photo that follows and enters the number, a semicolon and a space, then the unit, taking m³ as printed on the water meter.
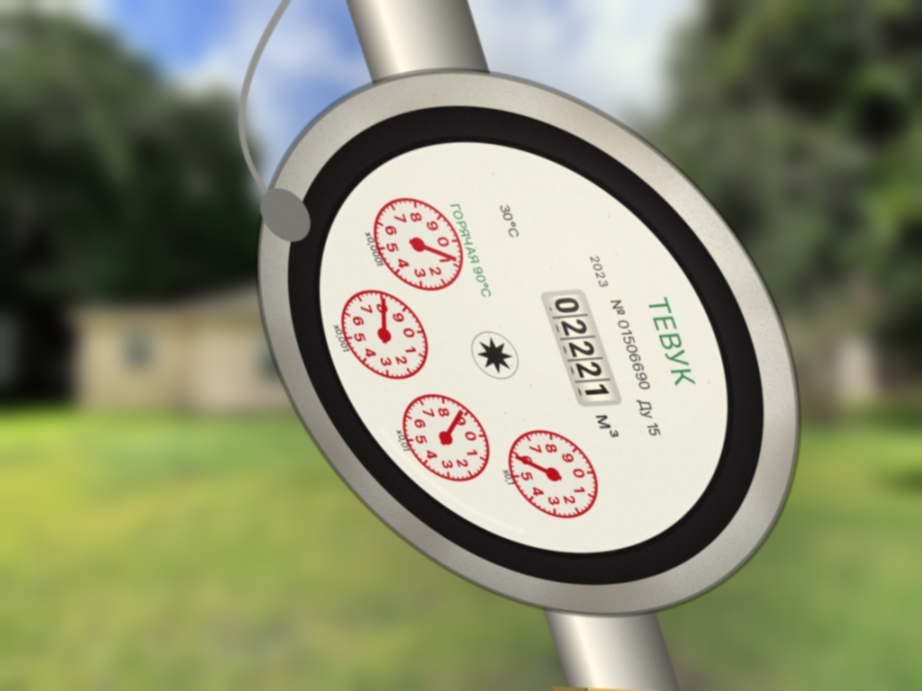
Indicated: 2221.5880; m³
